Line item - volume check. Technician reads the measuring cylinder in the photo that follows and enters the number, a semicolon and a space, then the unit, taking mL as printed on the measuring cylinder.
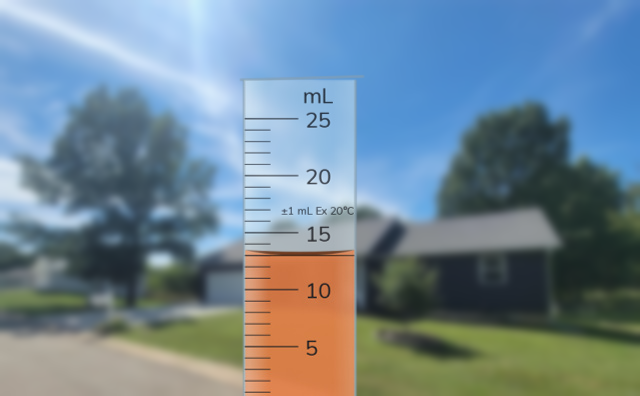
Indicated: 13; mL
